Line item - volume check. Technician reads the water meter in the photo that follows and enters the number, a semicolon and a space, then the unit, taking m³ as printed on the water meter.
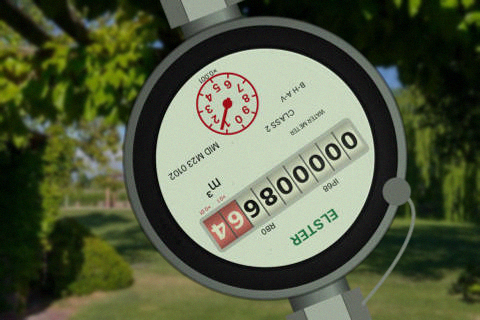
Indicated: 86.641; m³
